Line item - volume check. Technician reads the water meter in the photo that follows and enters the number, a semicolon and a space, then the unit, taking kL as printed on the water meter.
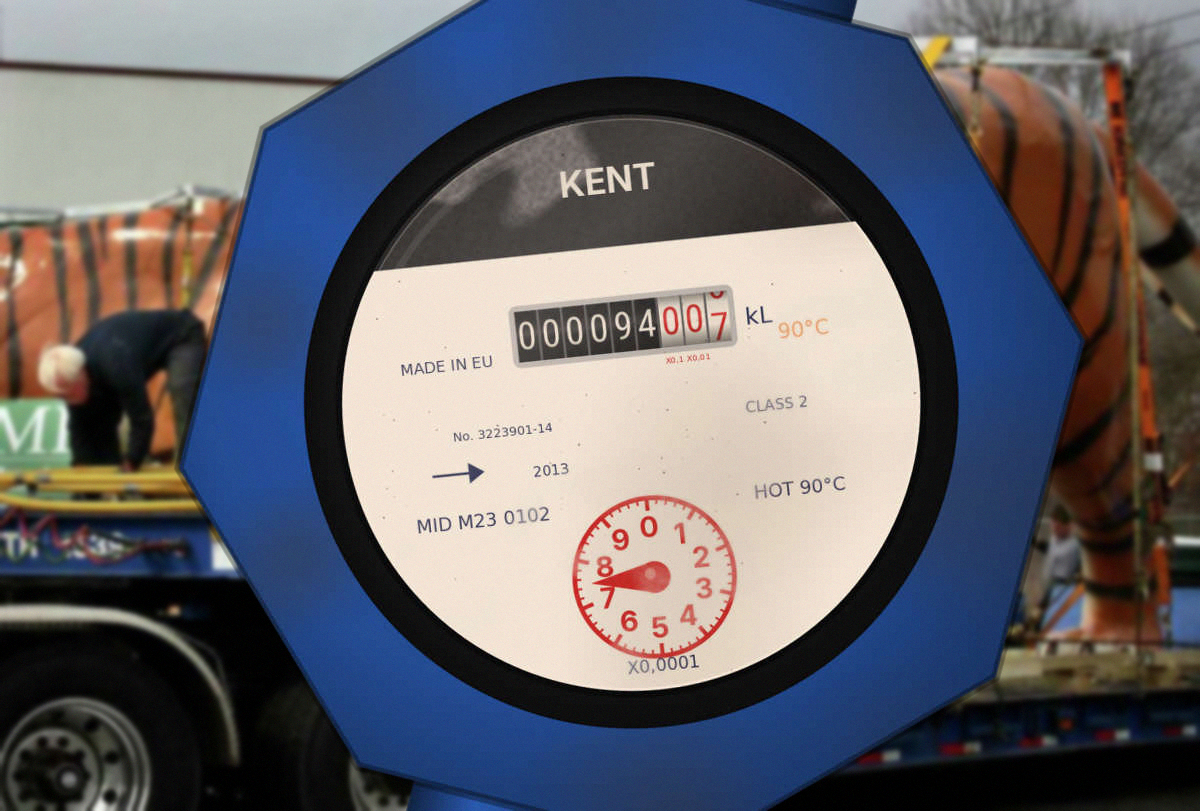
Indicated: 94.0067; kL
